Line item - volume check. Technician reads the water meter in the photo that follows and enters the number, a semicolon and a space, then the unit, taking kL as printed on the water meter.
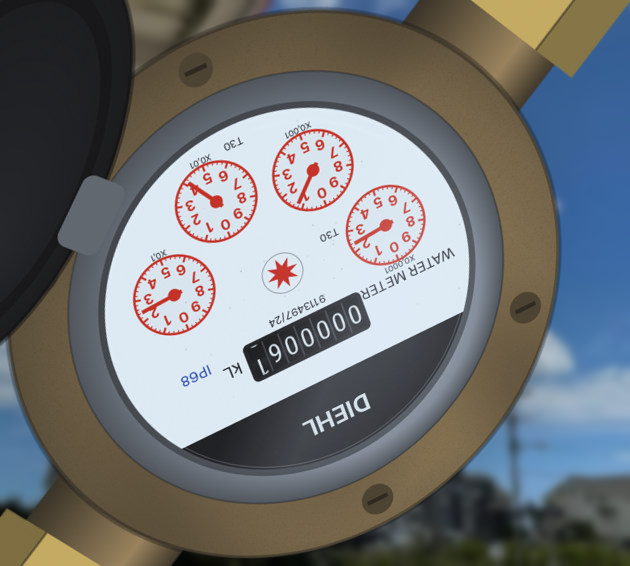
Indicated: 61.2412; kL
